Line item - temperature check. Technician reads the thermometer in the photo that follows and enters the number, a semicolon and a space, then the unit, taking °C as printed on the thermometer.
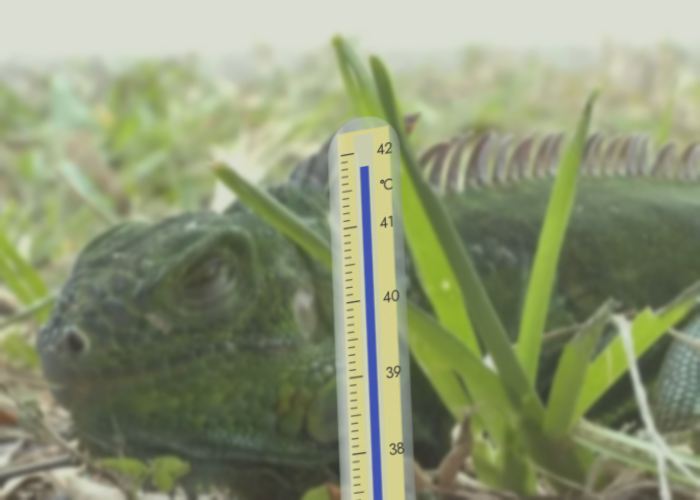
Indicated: 41.8; °C
